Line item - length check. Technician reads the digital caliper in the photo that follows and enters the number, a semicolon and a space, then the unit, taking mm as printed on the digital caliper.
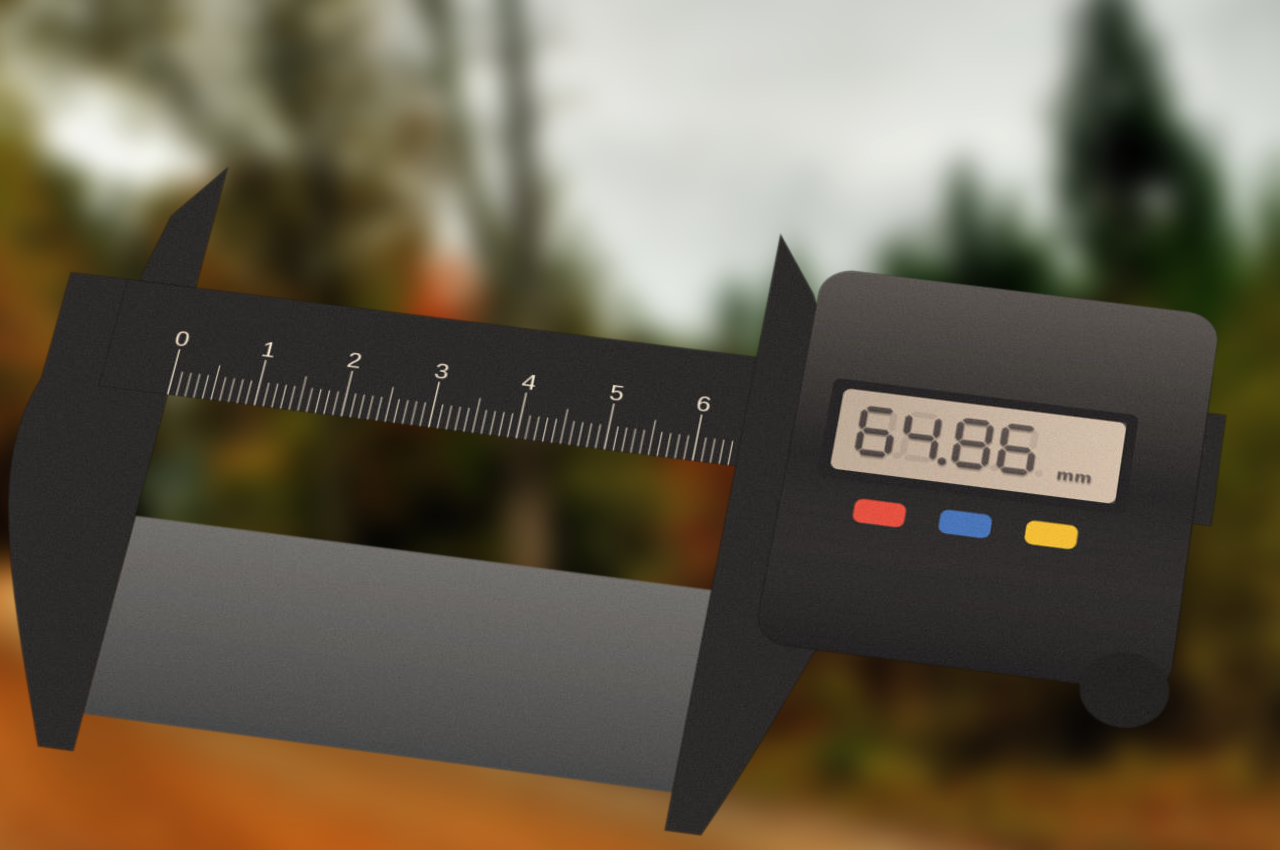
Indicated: 64.86; mm
